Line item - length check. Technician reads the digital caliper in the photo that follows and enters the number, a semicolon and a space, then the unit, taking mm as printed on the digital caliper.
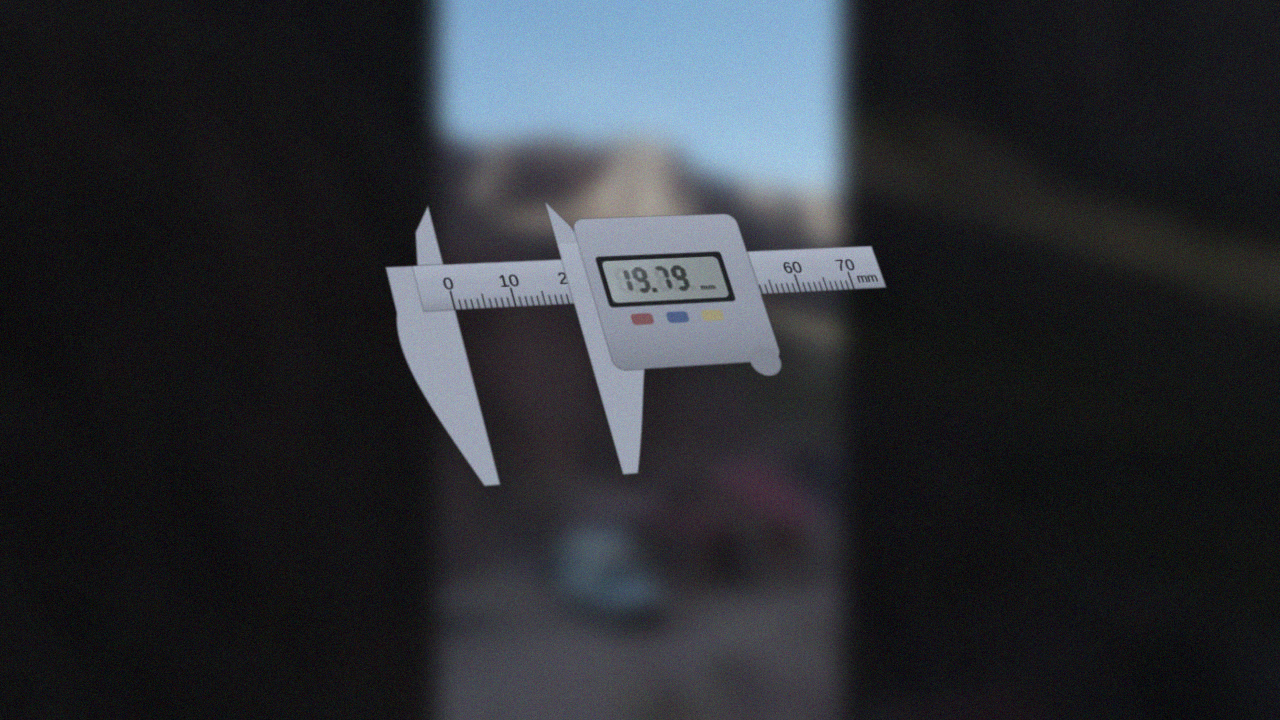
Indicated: 19.79; mm
